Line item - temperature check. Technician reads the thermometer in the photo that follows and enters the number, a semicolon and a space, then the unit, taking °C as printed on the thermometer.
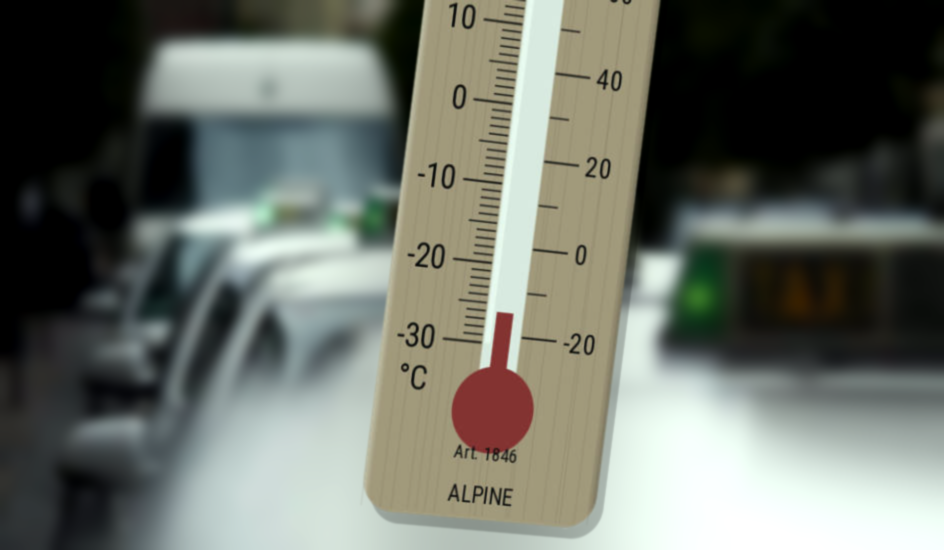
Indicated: -26; °C
